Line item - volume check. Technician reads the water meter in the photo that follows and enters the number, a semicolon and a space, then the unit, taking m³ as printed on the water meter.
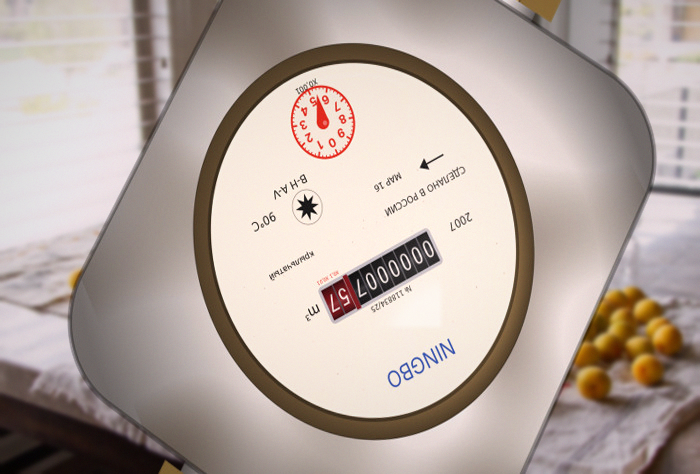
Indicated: 7.575; m³
